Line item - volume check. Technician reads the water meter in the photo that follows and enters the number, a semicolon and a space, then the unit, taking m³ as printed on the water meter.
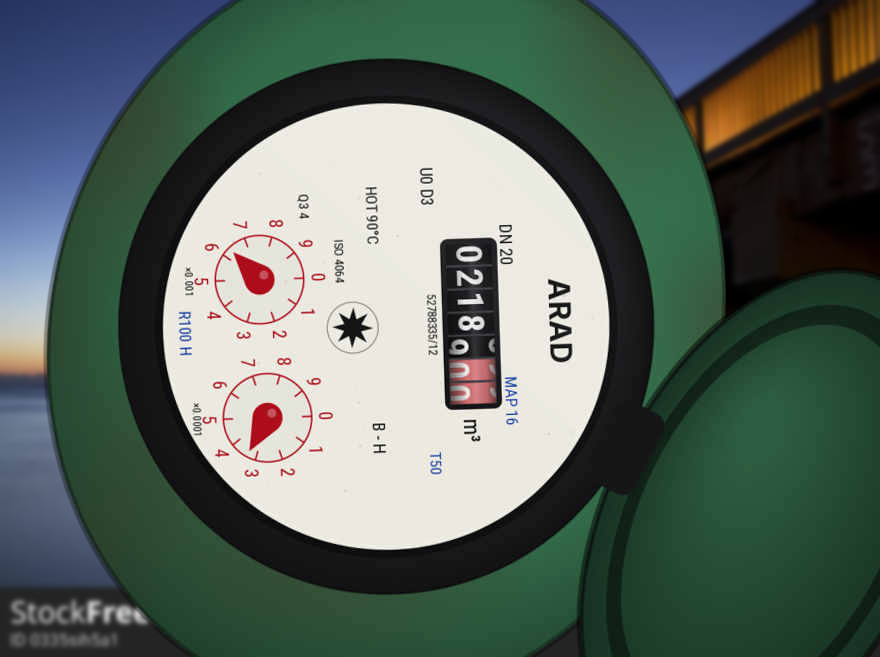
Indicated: 2188.9963; m³
